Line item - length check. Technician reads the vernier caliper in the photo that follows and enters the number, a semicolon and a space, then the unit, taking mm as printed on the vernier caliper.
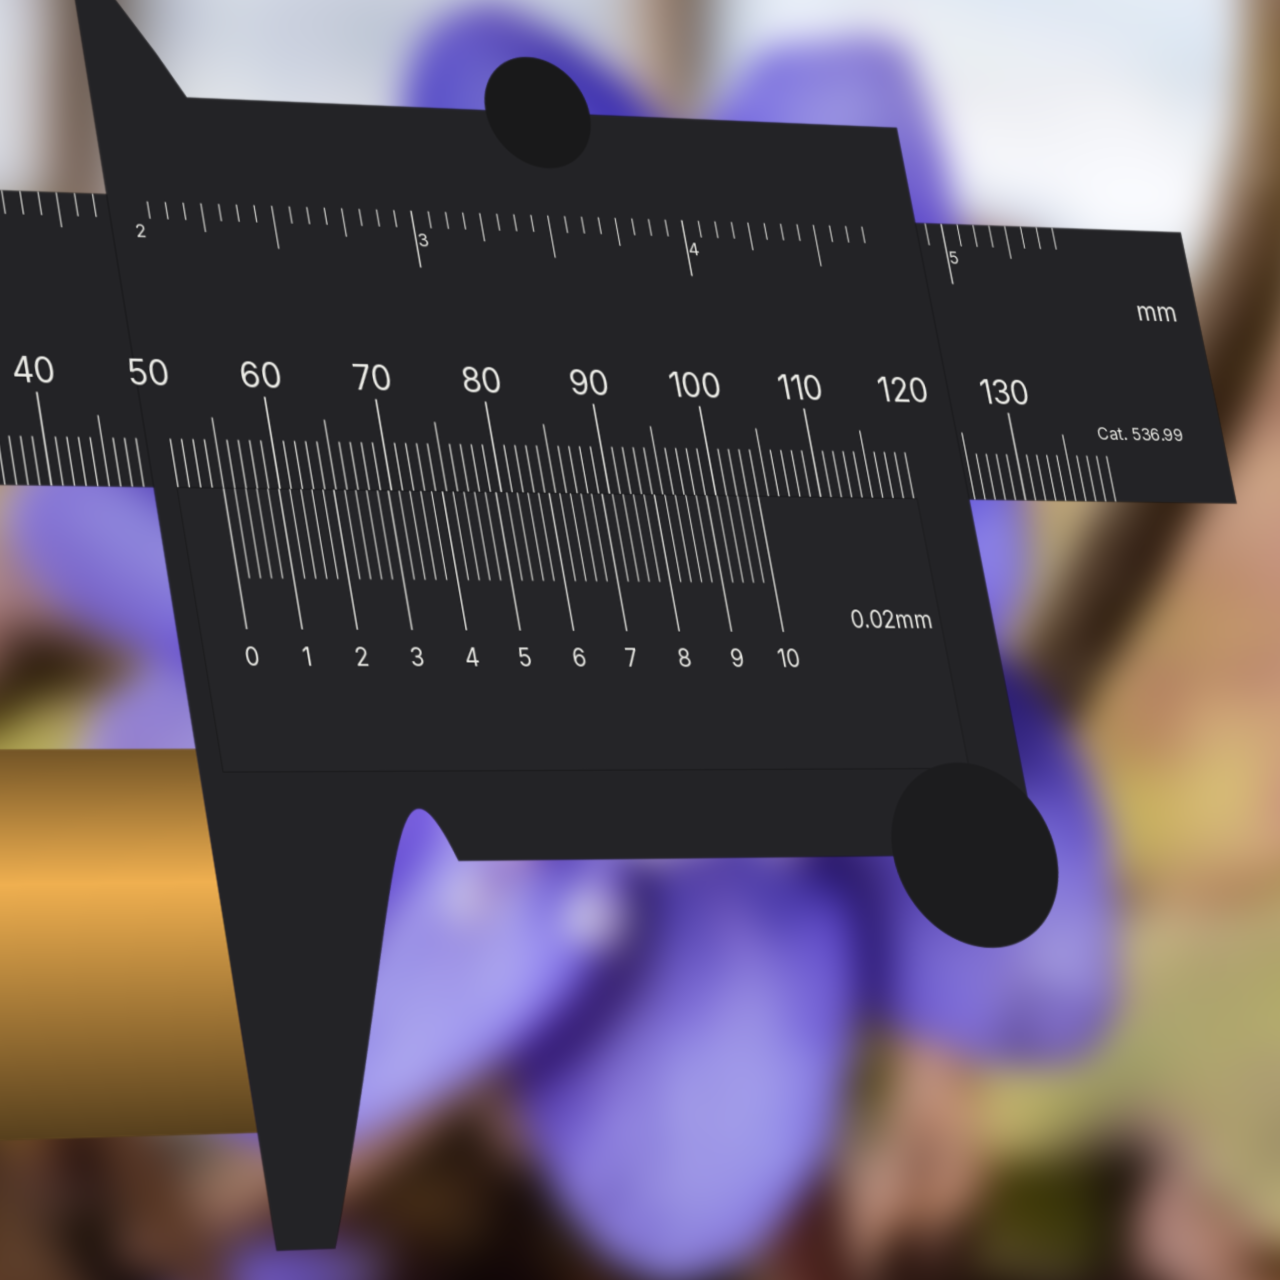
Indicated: 55.0; mm
